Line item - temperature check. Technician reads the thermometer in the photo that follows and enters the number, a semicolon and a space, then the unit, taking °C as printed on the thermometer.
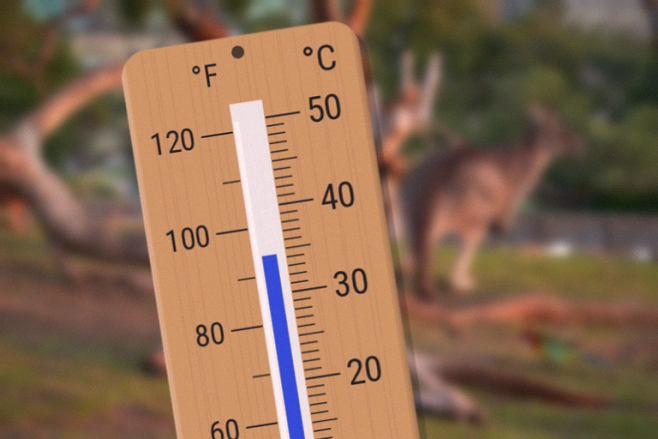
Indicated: 34.5; °C
